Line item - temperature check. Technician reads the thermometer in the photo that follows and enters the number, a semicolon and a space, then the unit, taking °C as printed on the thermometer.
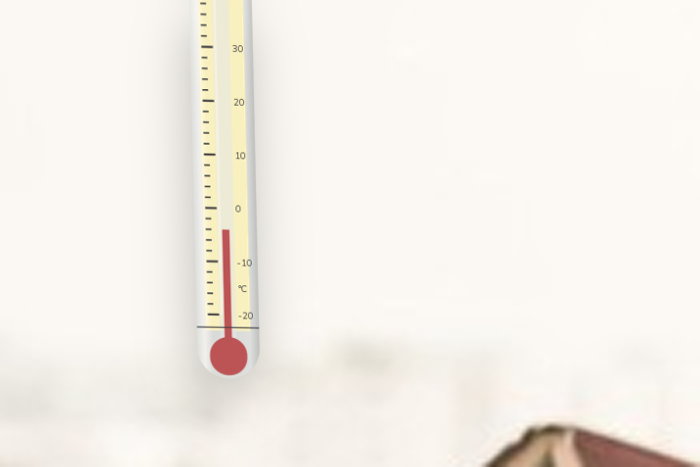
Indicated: -4; °C
